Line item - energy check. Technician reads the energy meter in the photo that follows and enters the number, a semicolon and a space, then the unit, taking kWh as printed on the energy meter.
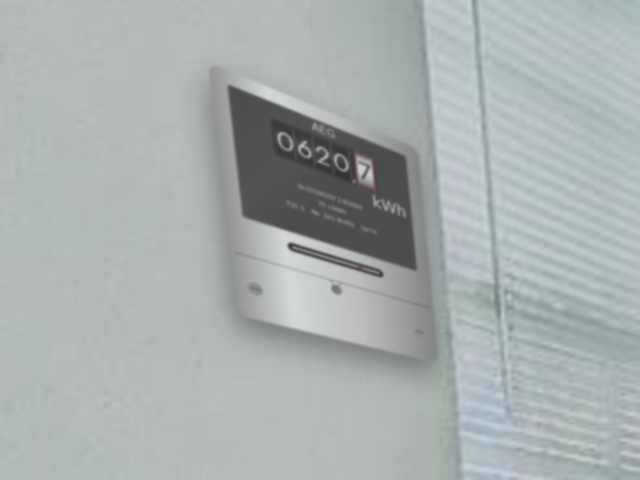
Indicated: 620.7; kWh
